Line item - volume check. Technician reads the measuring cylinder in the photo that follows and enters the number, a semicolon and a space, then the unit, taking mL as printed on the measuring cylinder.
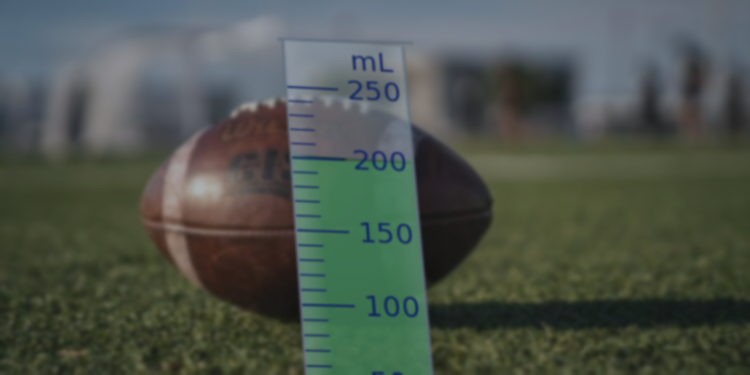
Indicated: 200; mL
